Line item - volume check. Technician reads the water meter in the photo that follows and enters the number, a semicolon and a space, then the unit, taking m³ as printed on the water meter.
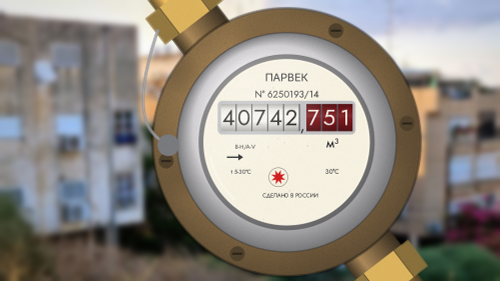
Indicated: 40742.751; m³
